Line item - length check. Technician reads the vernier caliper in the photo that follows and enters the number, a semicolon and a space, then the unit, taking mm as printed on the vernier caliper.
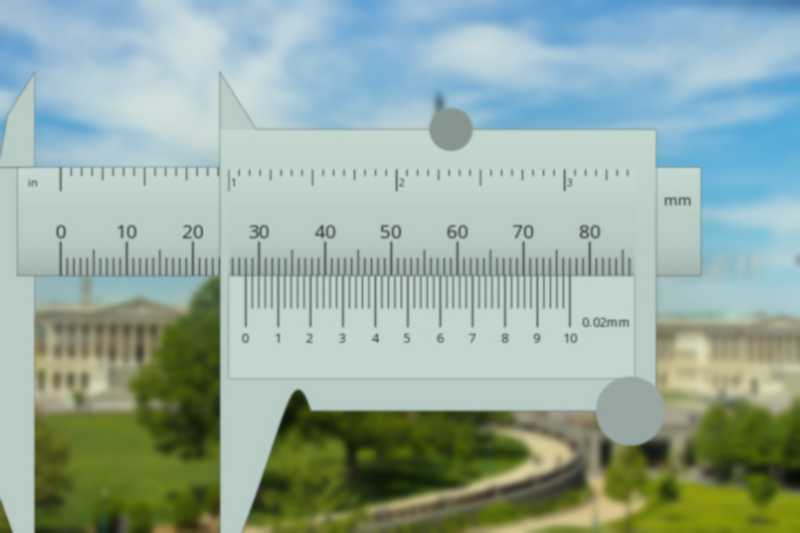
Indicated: 28.0; mm
